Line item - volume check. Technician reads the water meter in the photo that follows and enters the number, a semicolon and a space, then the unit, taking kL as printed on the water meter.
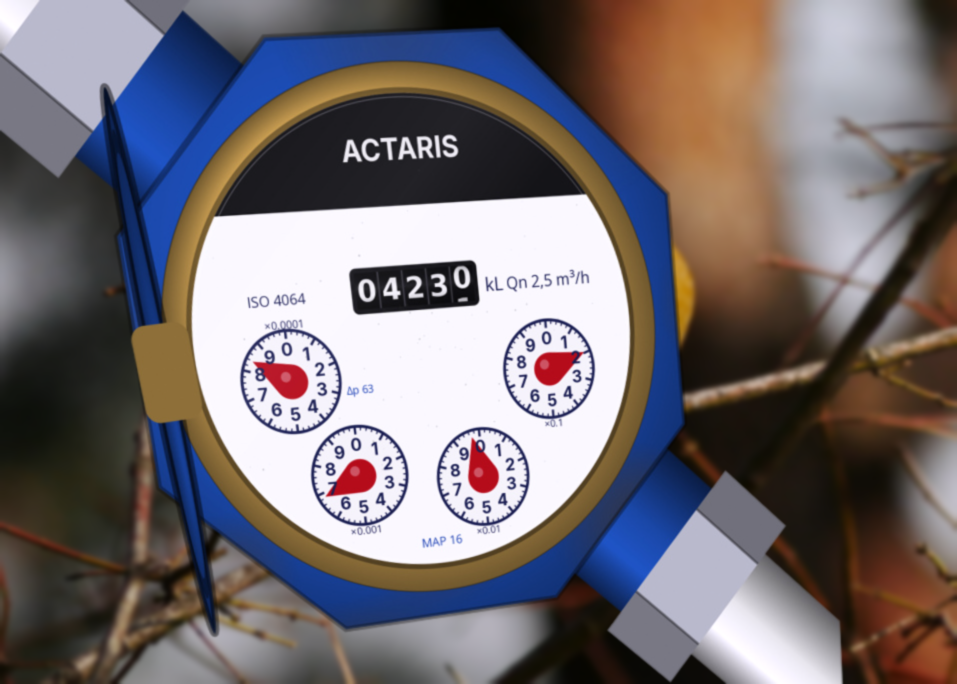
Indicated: 4230.1968; kL
